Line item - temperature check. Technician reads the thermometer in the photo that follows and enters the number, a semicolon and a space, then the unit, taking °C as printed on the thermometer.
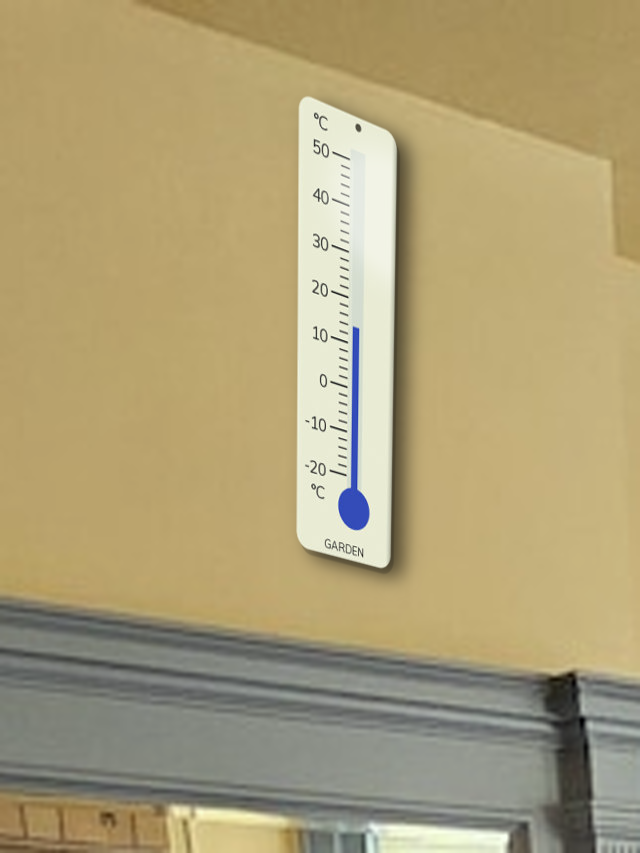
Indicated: 14; °C
